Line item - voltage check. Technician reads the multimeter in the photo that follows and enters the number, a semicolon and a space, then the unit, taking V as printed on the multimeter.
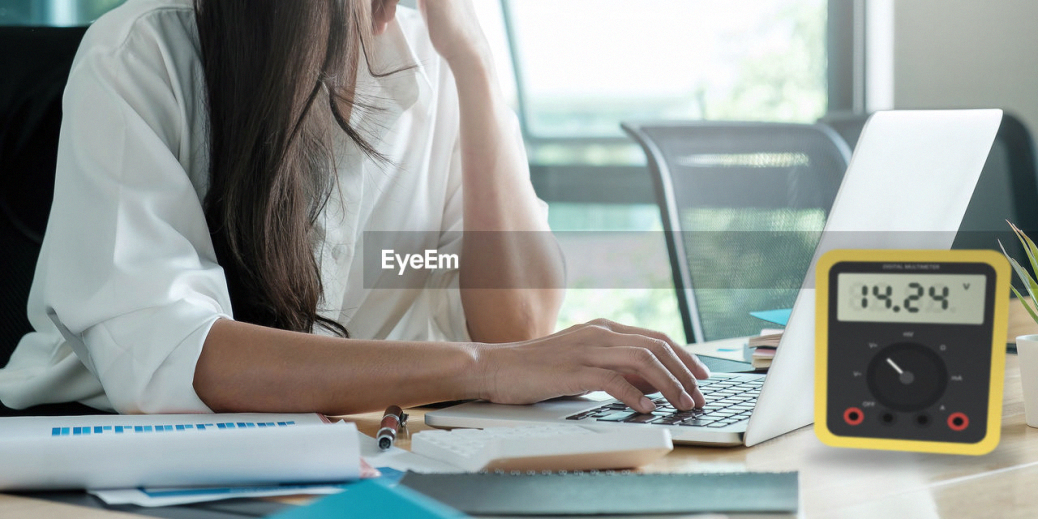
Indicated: 14.24; V
